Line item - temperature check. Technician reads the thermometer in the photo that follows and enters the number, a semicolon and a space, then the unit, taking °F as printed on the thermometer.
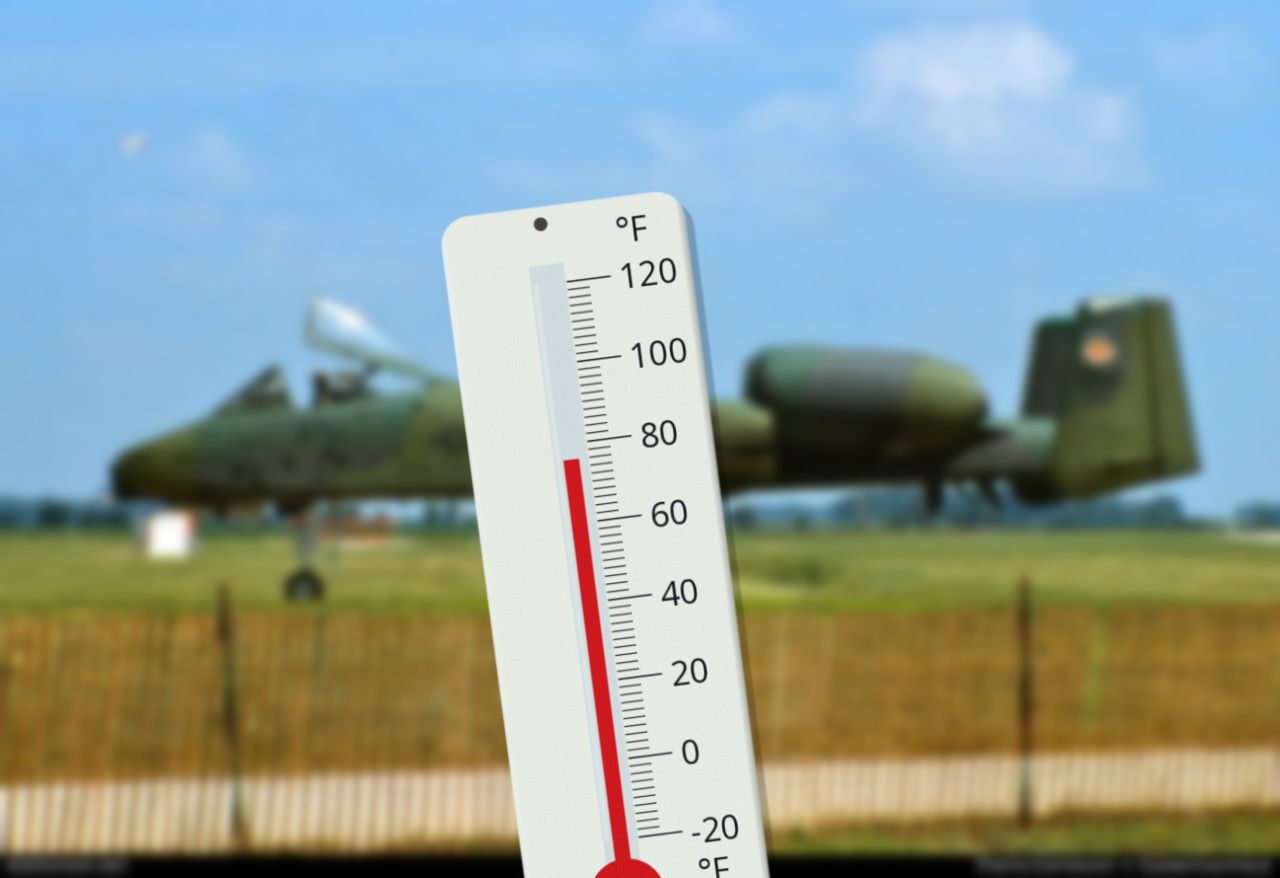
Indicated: 76; °F
